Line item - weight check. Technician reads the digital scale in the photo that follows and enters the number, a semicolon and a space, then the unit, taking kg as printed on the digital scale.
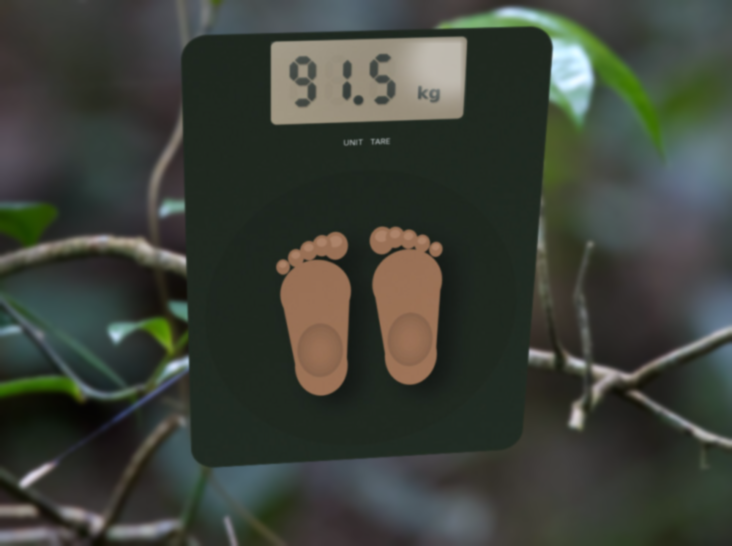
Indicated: 91.5; kg
